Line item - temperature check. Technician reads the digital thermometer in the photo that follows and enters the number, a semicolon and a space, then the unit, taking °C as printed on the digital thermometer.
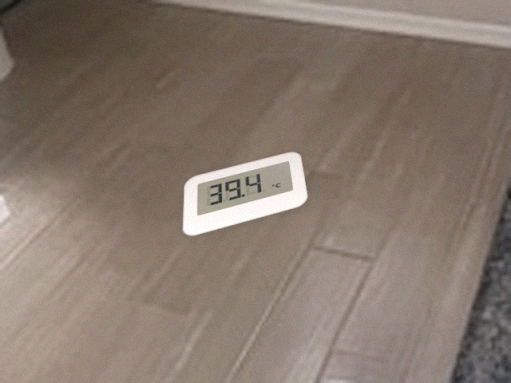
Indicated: 39.4; °C
